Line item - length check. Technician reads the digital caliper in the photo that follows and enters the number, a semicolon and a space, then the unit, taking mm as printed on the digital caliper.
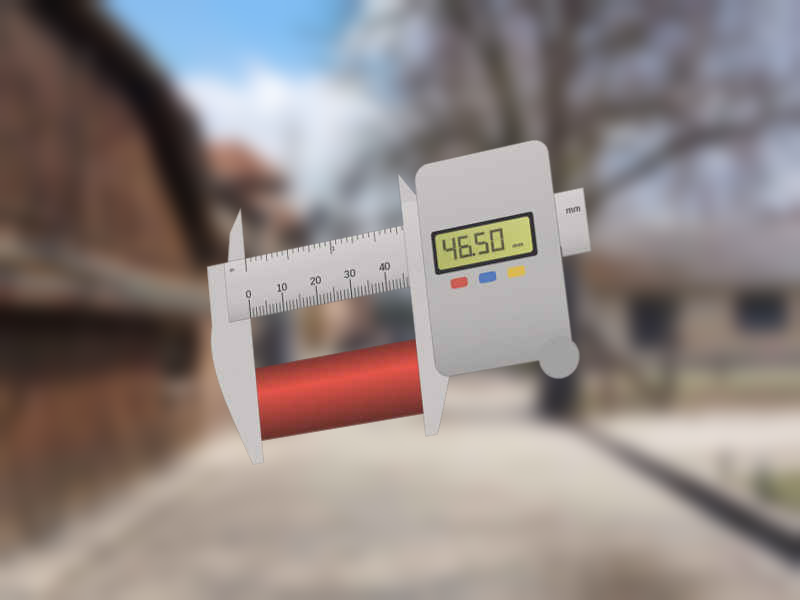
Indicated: 46.50; mm
